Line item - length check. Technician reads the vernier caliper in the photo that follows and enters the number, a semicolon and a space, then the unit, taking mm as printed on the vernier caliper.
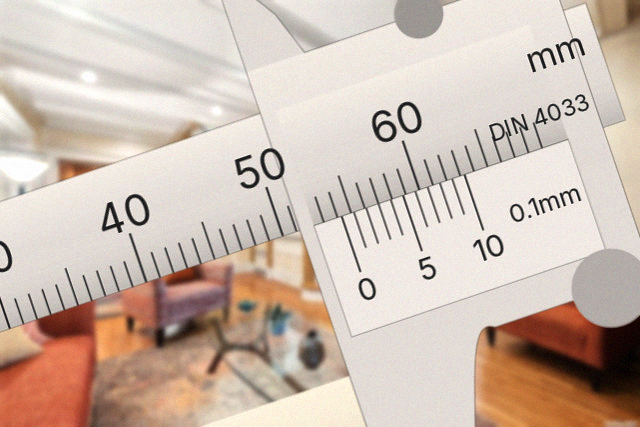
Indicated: 54.3; mm
